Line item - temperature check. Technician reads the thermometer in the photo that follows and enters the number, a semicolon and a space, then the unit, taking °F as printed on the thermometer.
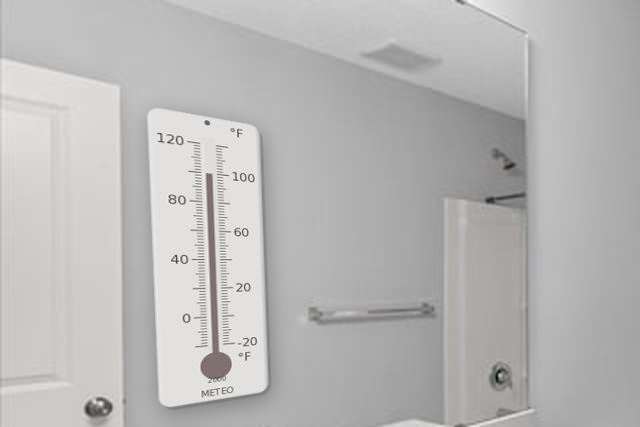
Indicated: 100; °F
